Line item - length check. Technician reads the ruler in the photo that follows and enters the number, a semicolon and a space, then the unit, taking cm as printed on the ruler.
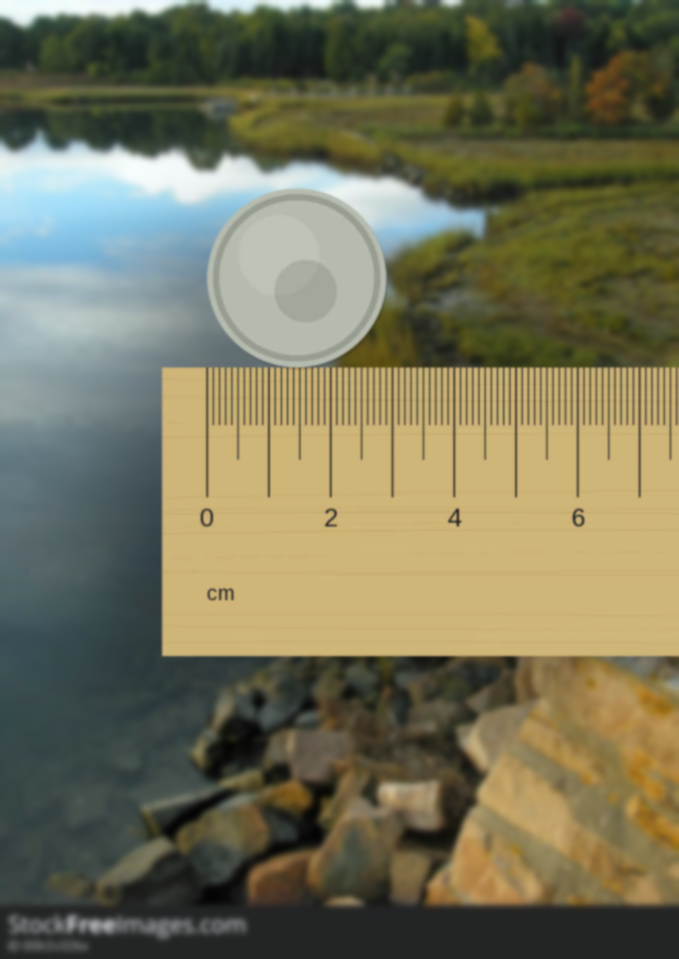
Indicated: 2.9; cm
